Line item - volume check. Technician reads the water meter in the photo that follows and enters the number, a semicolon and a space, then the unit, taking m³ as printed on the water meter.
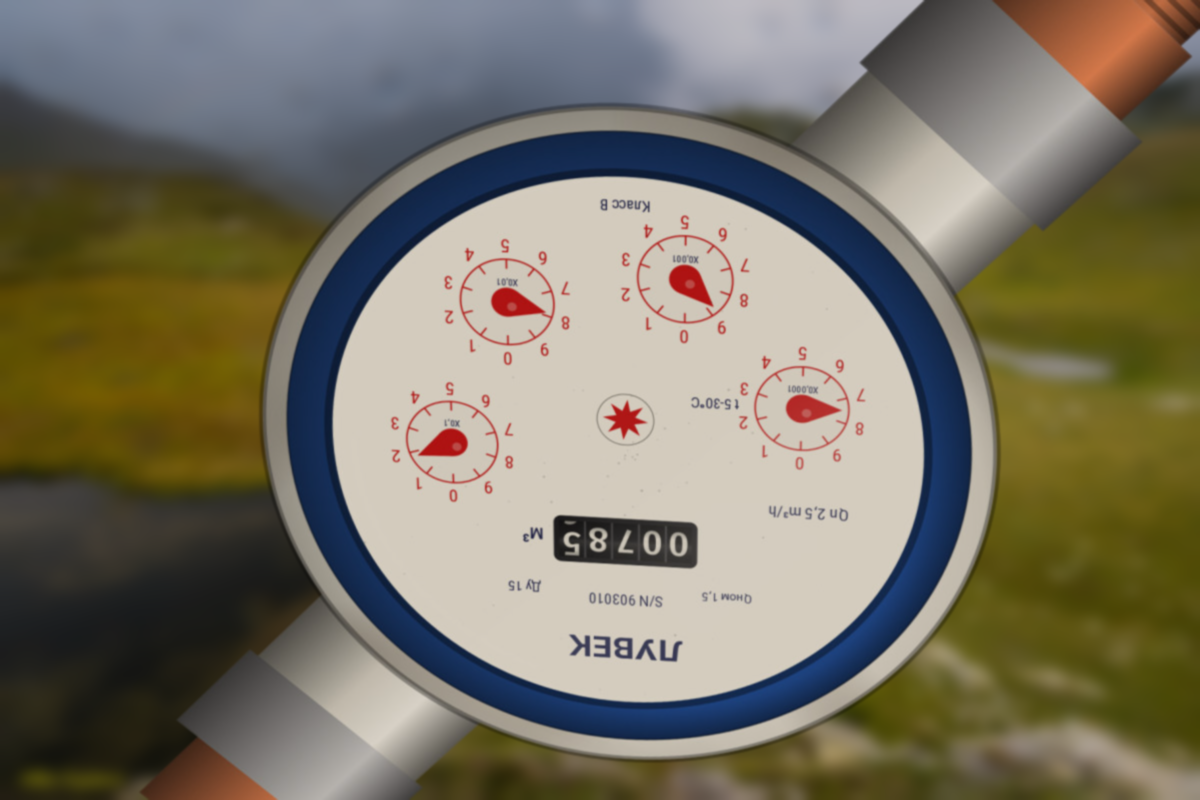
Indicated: 785.1787; m³
